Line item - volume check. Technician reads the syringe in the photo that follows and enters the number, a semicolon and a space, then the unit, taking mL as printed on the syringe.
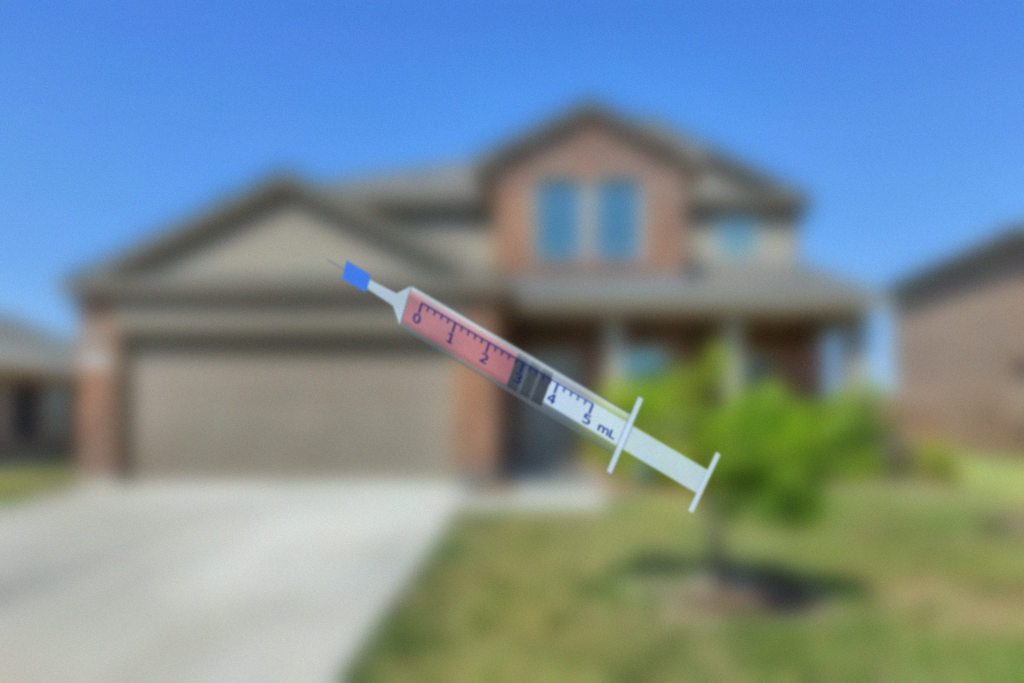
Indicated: 2.8; mL
